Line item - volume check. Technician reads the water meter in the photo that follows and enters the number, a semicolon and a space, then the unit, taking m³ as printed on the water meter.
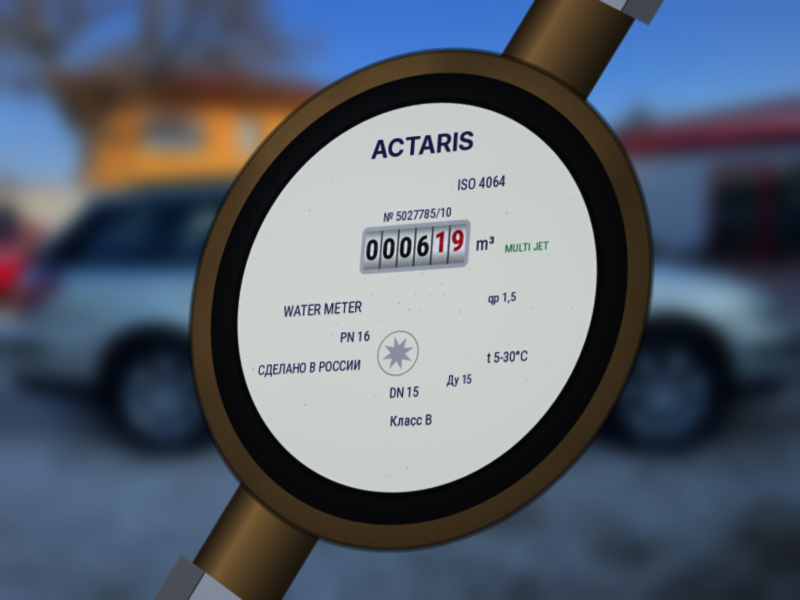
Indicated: 6.19; m³
